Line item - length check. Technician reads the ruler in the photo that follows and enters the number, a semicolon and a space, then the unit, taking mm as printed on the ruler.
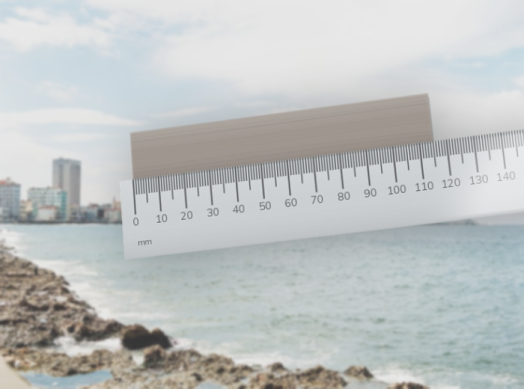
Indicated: 115; mm
